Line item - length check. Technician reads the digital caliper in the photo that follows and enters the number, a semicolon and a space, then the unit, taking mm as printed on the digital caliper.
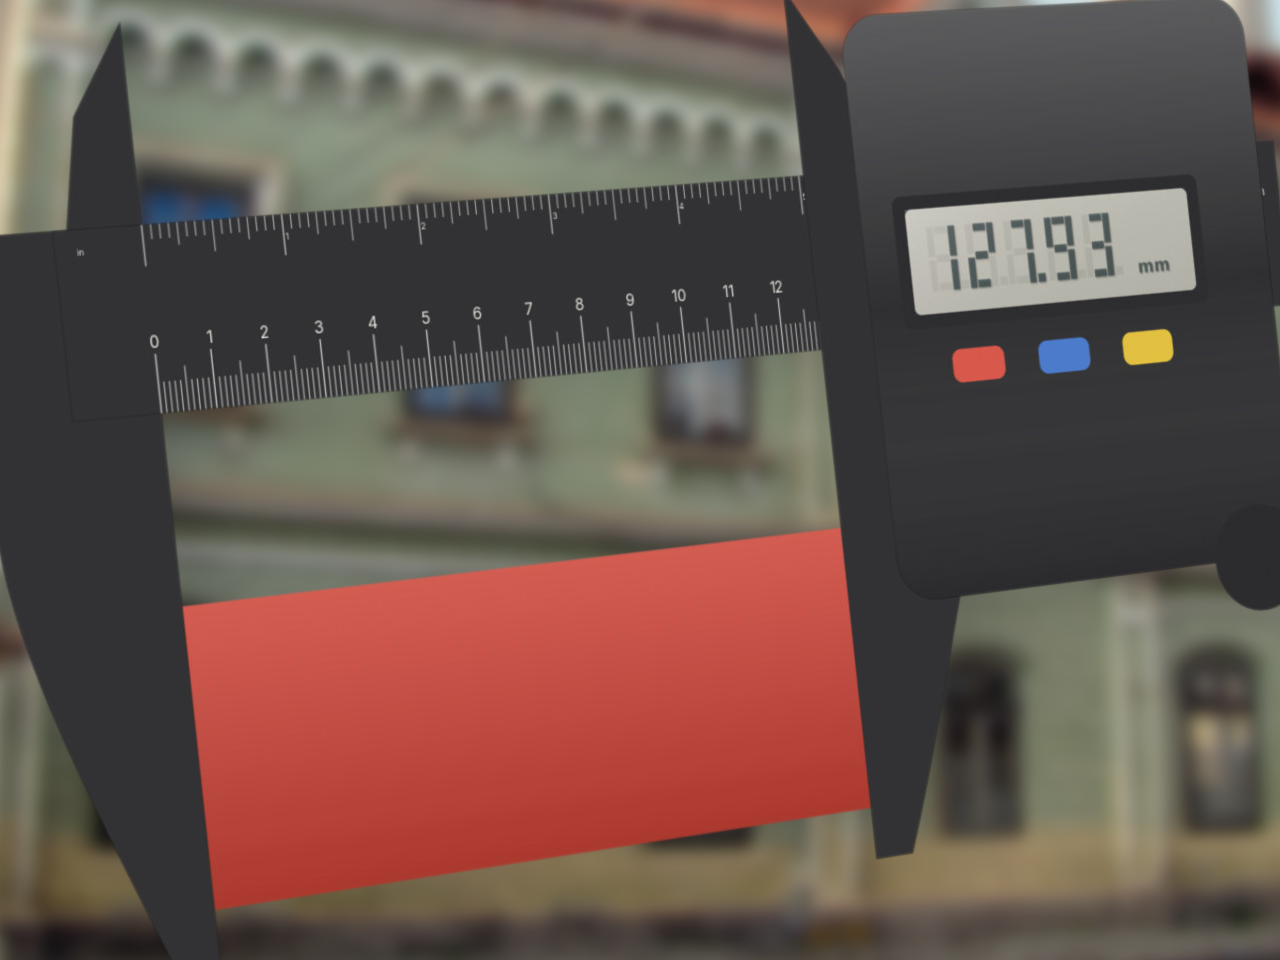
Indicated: 127.93; mm
